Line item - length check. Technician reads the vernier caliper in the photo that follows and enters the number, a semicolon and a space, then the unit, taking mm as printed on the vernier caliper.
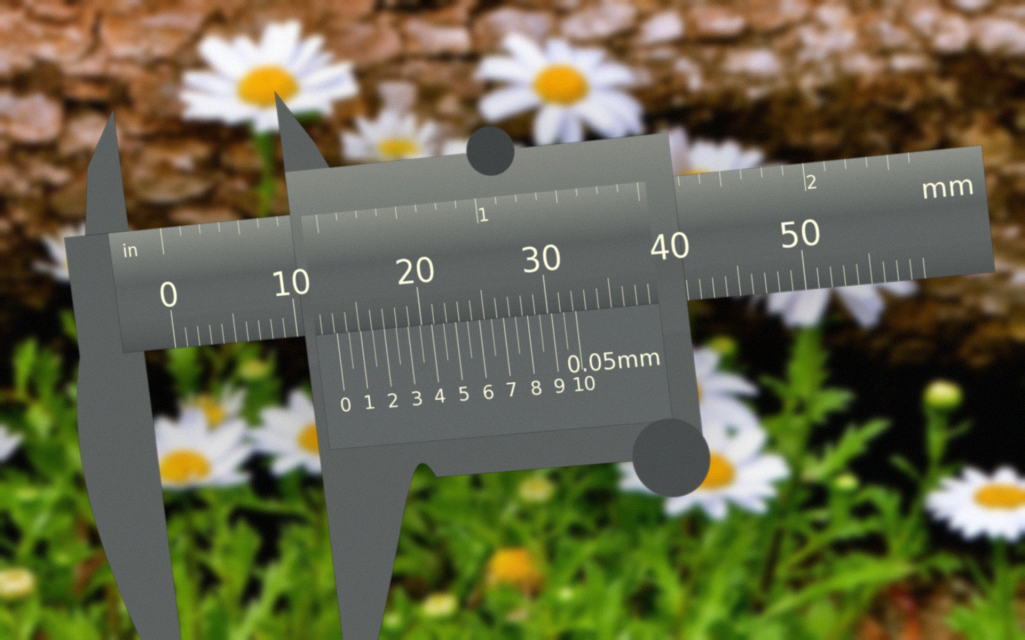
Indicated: 13.2; mm
